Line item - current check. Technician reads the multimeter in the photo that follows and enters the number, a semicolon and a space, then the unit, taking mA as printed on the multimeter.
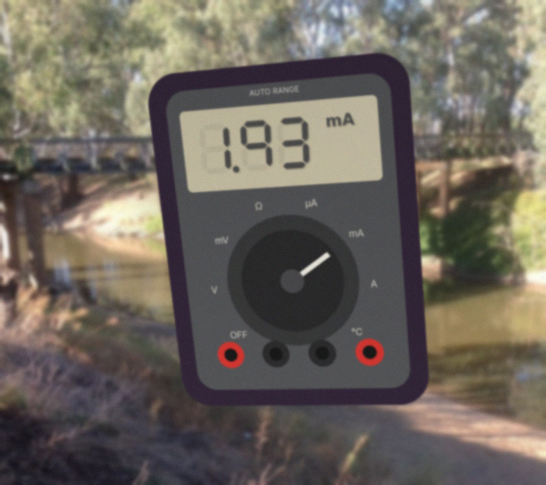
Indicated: 1.93; mA
